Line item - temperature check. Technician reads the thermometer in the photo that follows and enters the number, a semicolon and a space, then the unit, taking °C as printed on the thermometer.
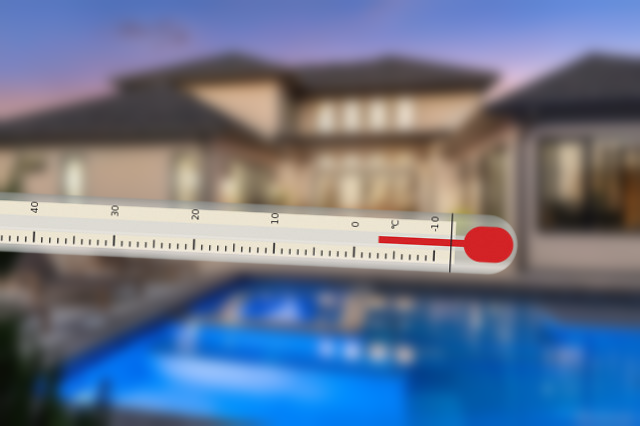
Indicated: -3; °C
